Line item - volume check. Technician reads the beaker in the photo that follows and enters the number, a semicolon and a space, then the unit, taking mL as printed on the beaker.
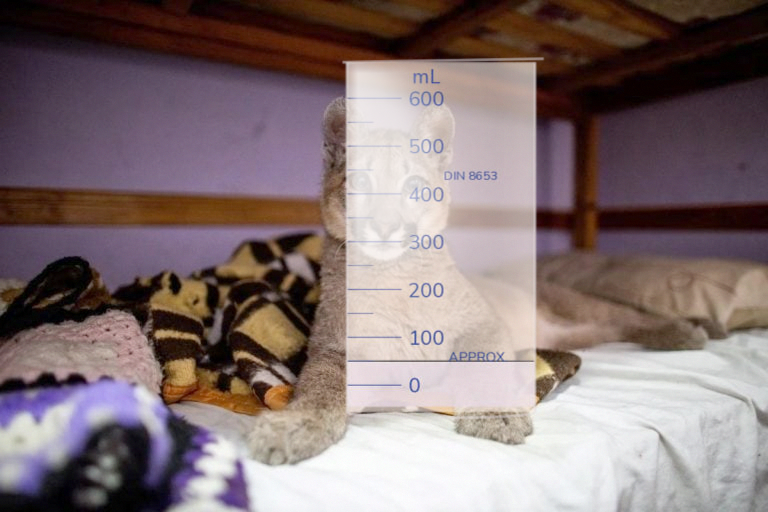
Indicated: 50; mL
